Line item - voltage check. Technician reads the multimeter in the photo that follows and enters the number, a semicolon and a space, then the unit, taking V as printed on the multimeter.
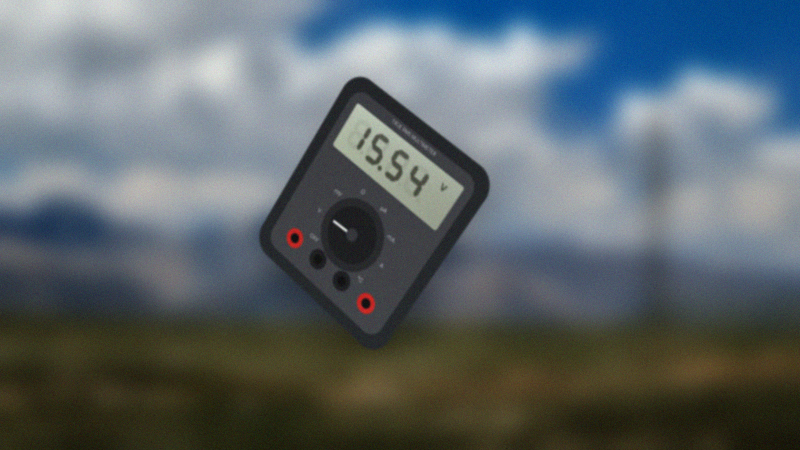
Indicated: 15.54; V
